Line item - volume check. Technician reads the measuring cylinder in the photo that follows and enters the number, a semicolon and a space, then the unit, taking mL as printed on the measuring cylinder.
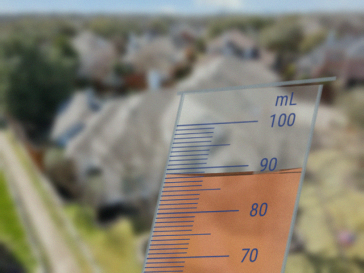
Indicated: 88; mL
